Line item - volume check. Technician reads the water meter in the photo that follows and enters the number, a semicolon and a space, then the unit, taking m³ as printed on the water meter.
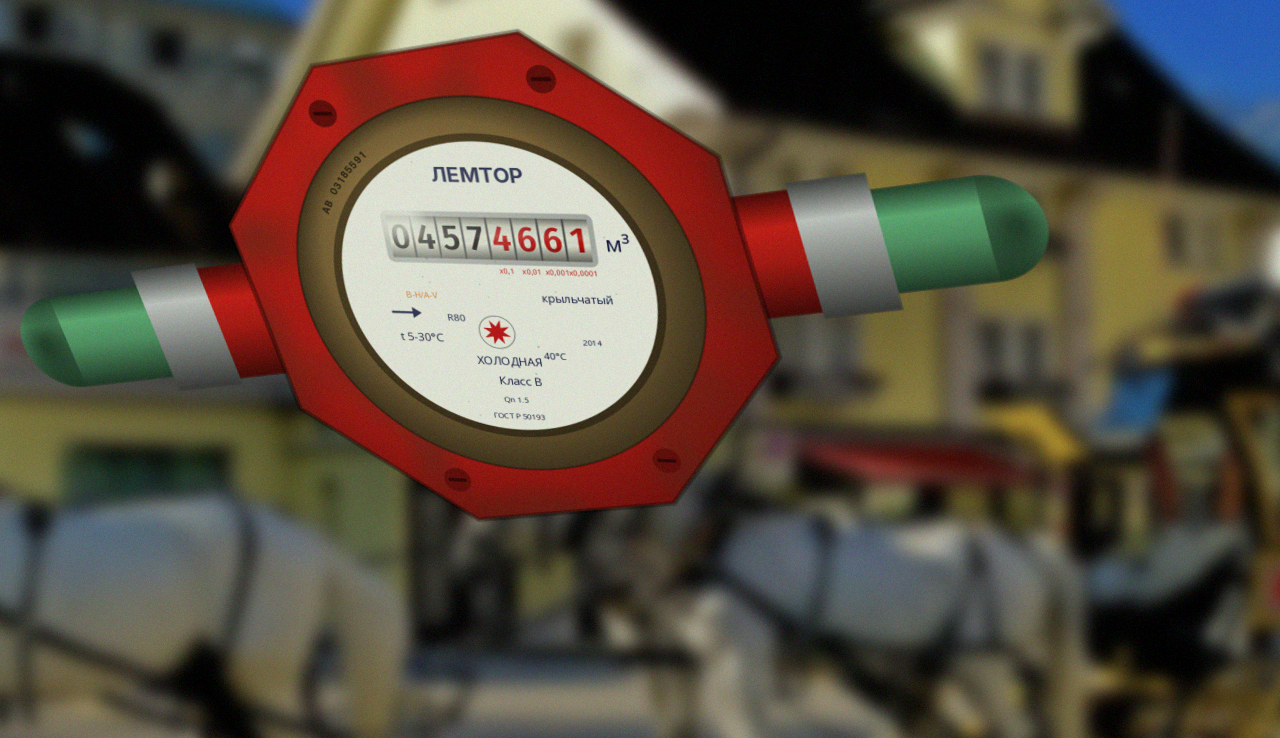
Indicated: 457.4661; m³
